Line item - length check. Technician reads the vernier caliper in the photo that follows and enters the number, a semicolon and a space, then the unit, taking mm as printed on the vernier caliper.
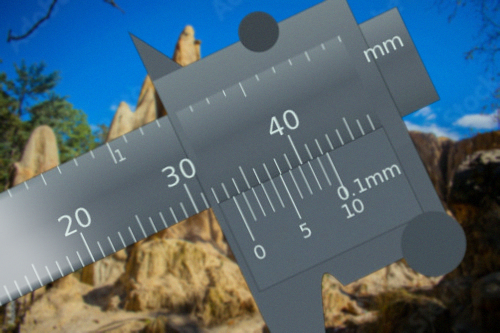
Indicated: 33.4; mm
